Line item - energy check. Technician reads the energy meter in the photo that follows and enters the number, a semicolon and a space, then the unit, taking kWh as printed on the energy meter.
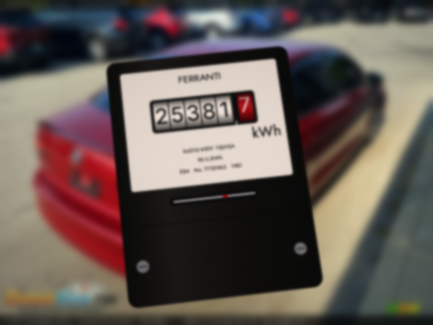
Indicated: 25381.7; kWh
